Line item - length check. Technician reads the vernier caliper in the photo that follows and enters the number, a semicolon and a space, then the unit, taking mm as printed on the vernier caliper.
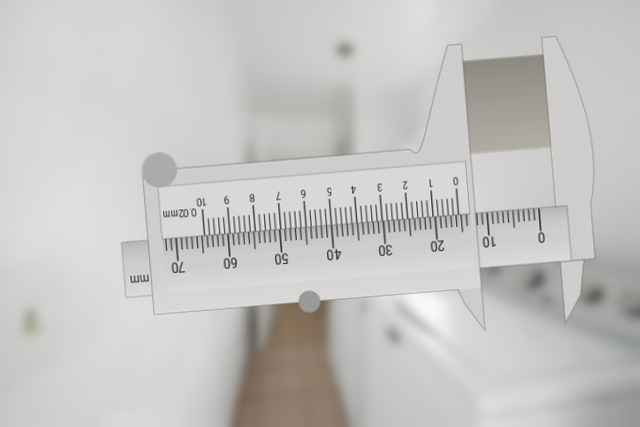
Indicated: 15.5; mm
